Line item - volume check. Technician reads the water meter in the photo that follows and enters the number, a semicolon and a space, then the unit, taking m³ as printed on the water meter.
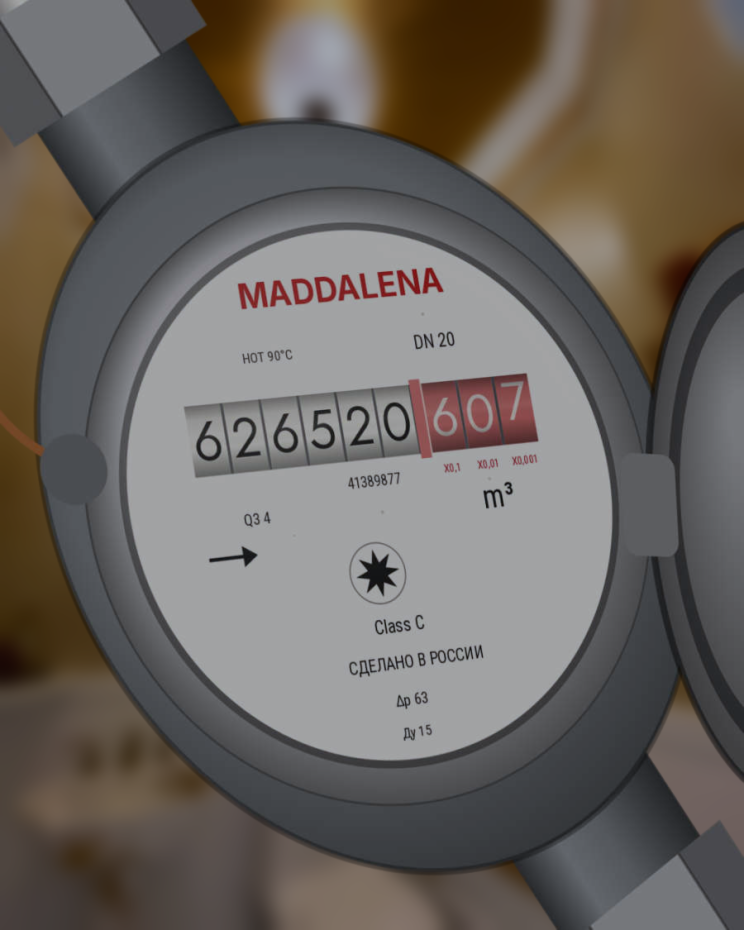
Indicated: 626520.607; m³
